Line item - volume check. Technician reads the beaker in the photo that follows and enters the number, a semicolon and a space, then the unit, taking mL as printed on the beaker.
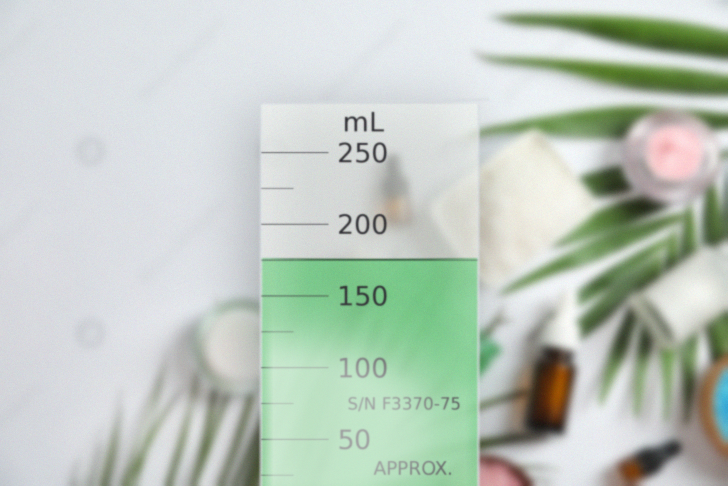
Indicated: 175; mL
